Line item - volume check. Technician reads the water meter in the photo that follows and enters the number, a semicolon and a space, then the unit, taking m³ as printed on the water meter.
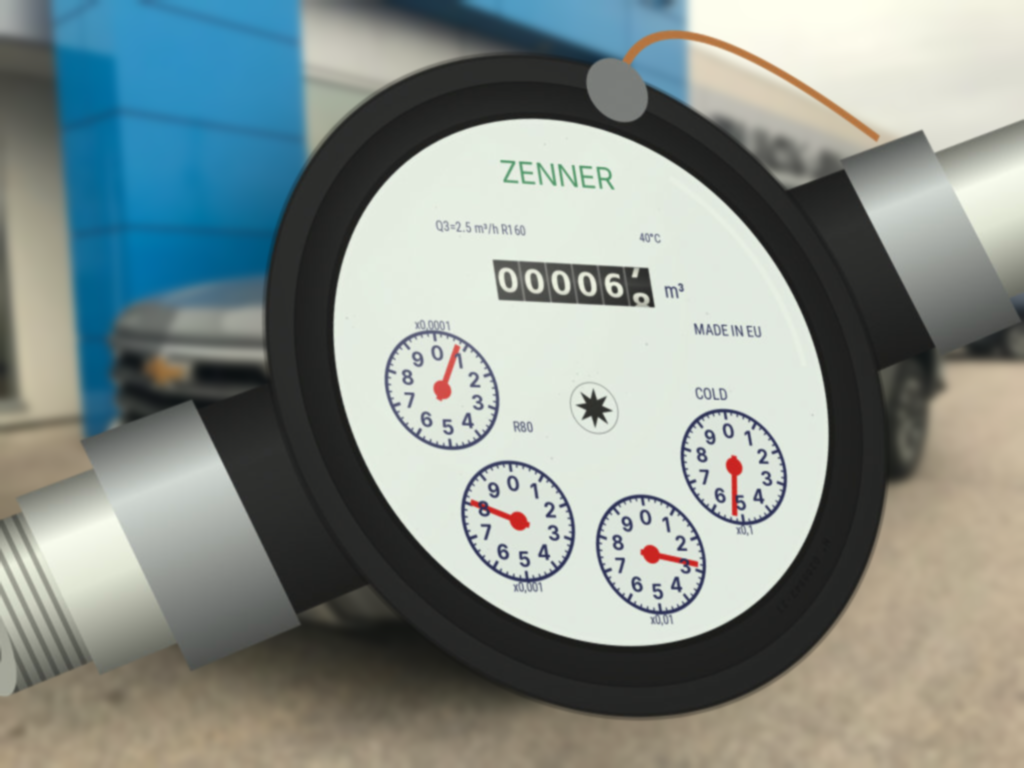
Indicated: 67.5280; m³
